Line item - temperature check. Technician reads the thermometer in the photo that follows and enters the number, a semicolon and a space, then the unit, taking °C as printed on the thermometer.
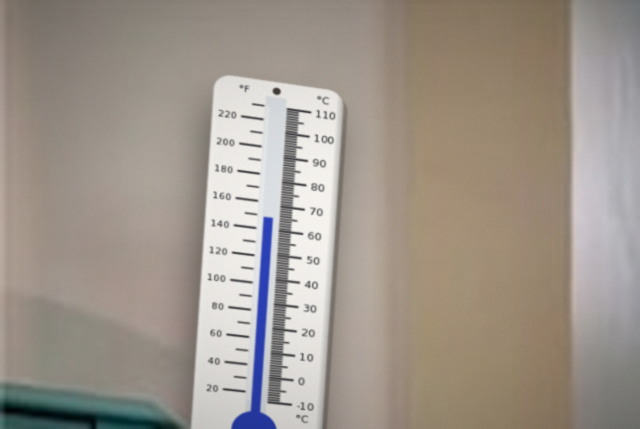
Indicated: 65; °C
